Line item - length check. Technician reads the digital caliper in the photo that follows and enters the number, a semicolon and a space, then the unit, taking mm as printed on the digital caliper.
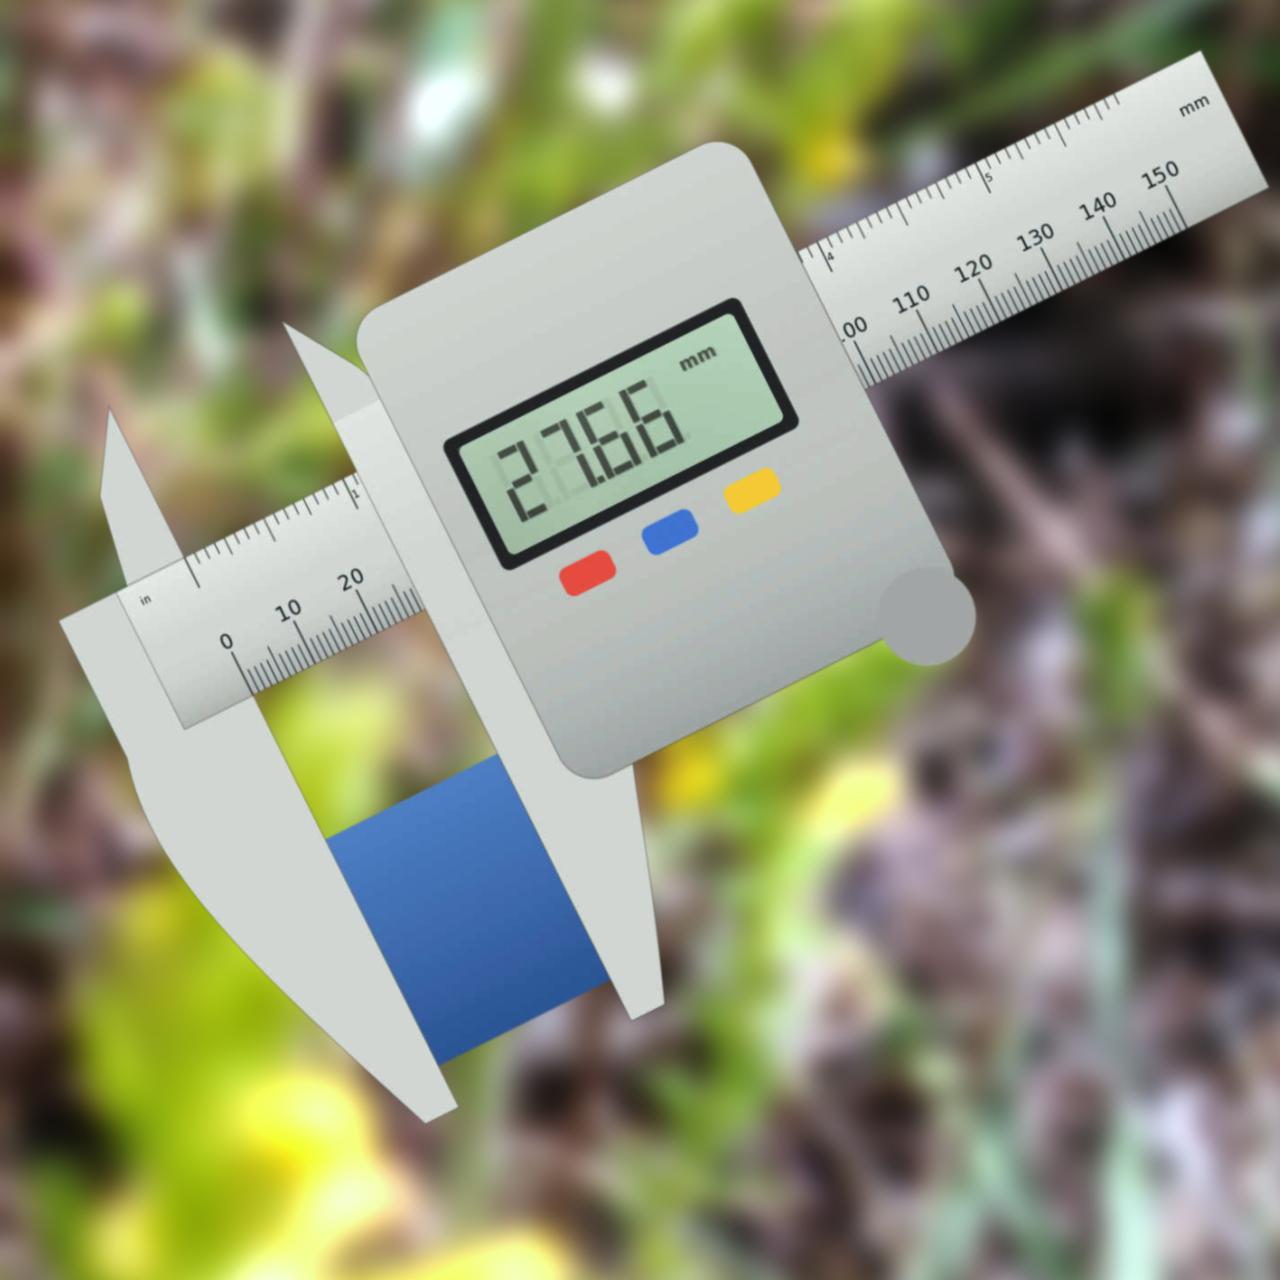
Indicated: 27.66; mm
